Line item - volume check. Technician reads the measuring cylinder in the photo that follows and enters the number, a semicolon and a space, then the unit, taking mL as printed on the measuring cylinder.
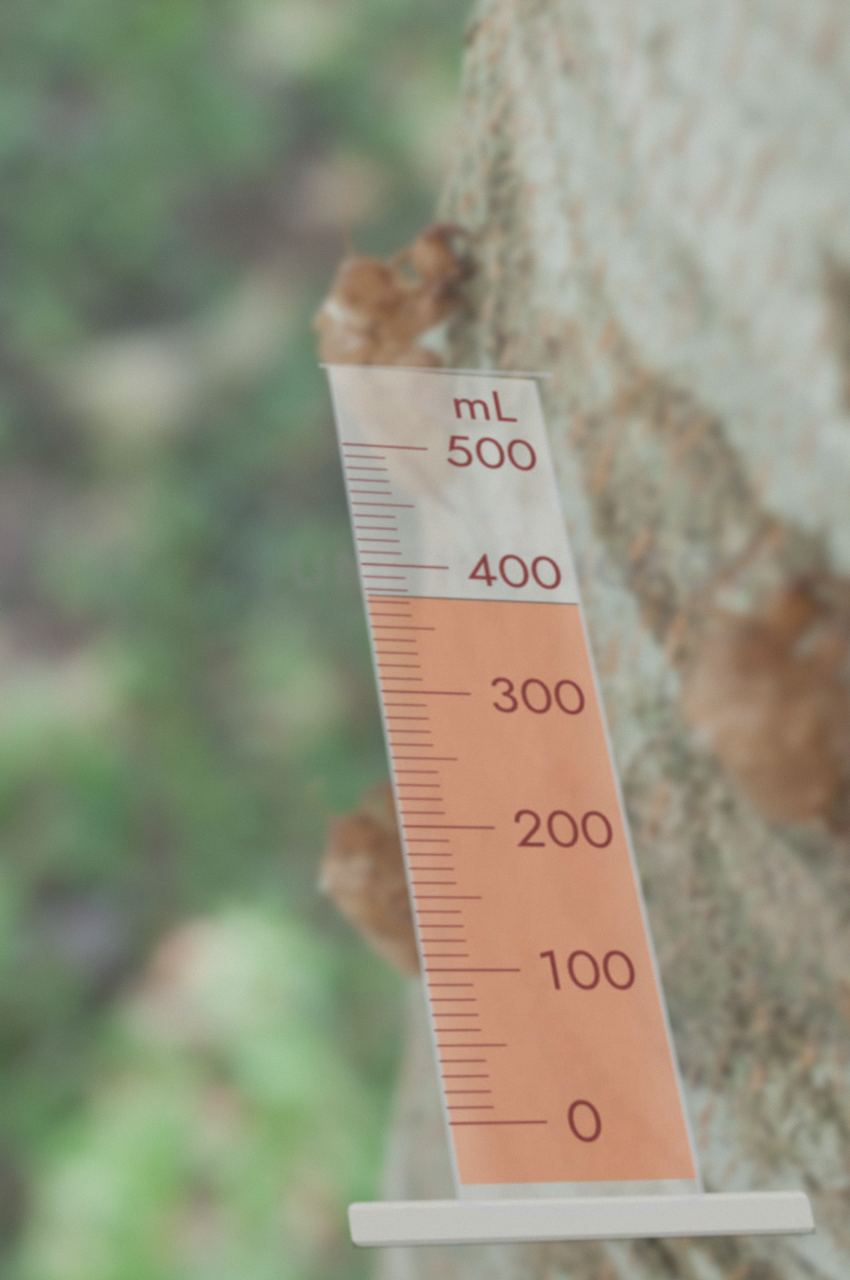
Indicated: 375; mL
